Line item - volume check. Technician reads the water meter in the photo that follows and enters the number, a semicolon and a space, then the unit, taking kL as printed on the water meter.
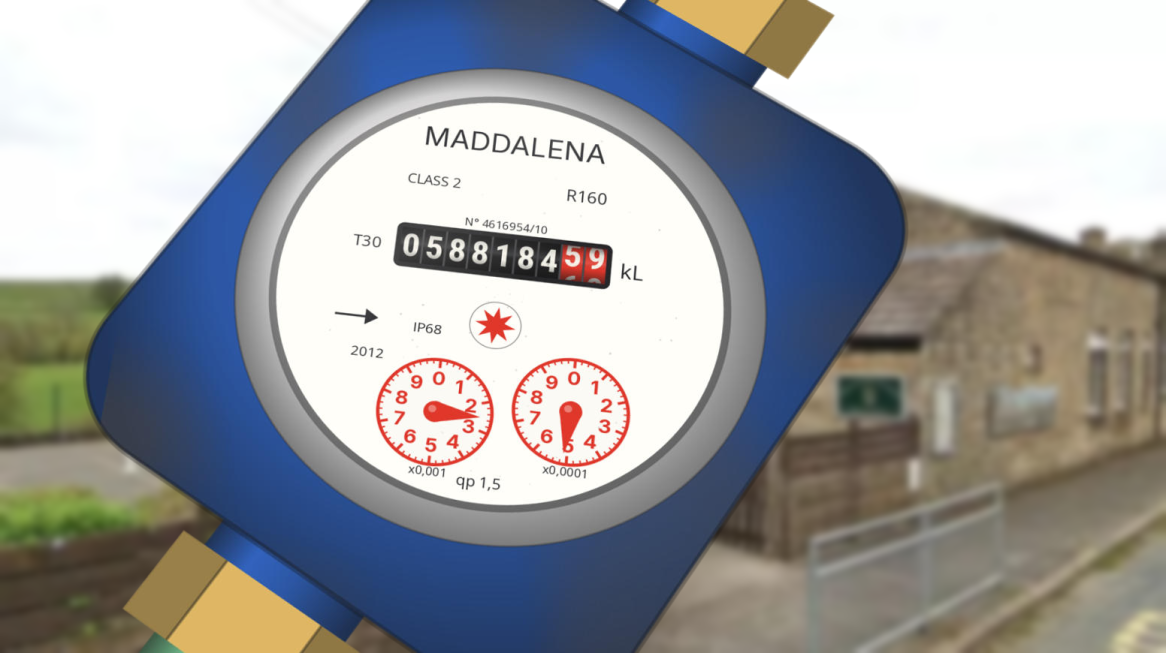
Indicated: 588184.5925; kL
